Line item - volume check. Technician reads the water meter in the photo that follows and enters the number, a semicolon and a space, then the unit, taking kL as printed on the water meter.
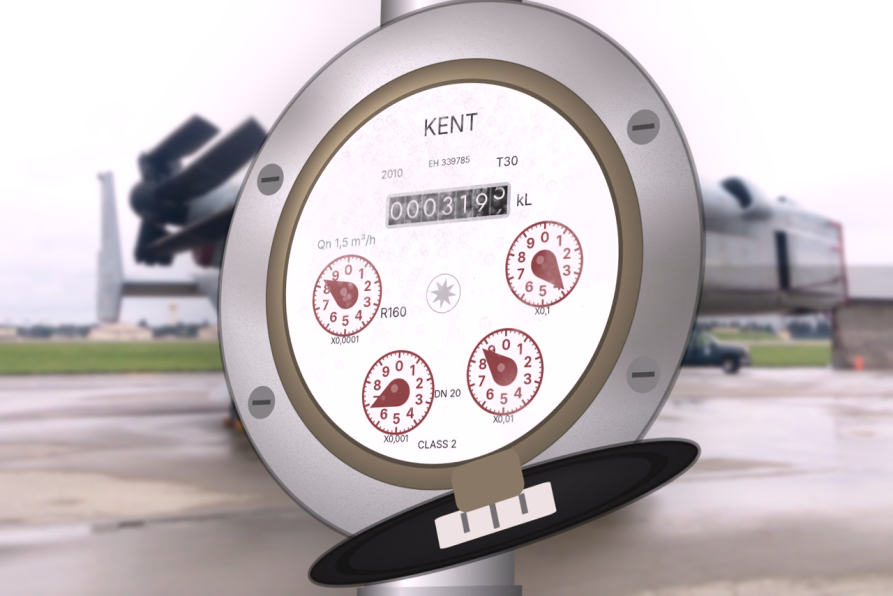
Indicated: 3195.3868; kL
